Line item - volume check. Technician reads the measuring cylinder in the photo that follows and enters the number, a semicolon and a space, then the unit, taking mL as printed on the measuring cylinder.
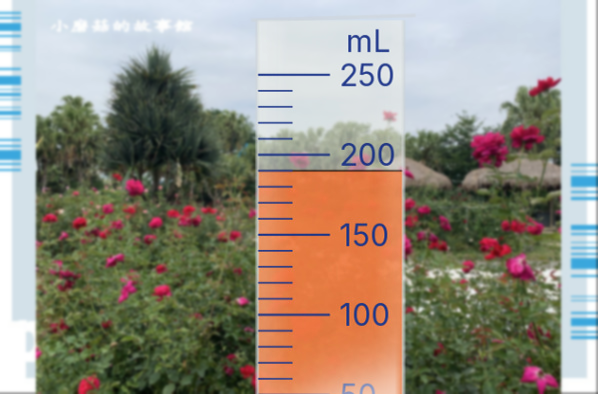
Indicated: 190; mL
